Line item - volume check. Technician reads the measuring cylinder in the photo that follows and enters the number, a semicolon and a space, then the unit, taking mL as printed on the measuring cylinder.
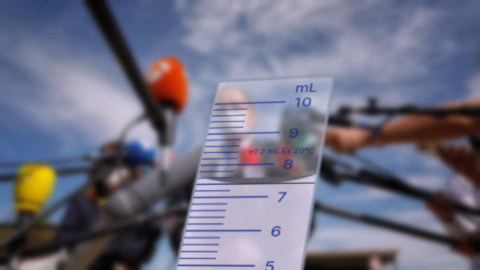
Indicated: 7.4; mL
